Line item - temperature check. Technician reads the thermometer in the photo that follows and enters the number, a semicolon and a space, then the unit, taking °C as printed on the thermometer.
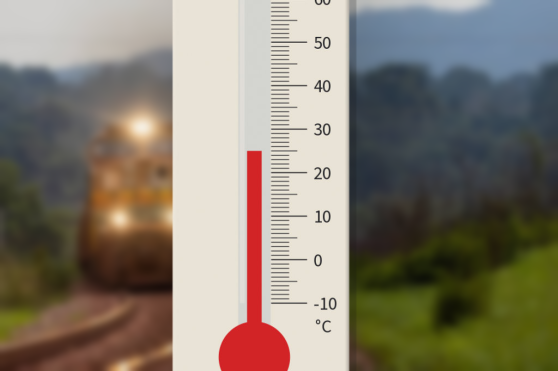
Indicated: 25; °C
